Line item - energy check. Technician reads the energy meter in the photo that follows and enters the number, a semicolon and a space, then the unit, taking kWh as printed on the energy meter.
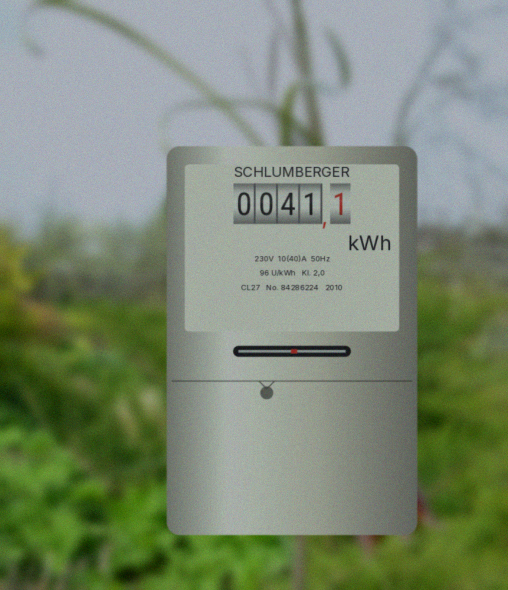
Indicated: 41.1; kWh
